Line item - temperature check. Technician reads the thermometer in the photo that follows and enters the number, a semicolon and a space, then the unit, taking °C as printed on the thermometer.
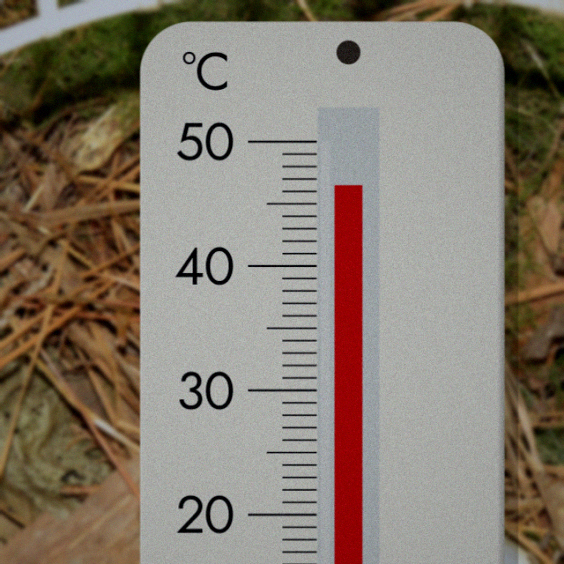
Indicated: 46.5; °C
